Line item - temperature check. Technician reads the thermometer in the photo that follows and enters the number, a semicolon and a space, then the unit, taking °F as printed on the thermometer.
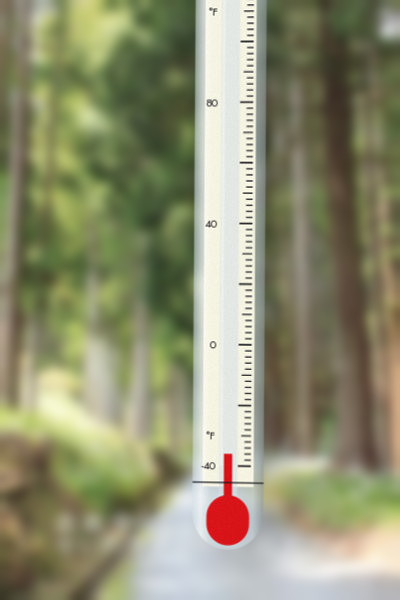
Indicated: -36; °F
